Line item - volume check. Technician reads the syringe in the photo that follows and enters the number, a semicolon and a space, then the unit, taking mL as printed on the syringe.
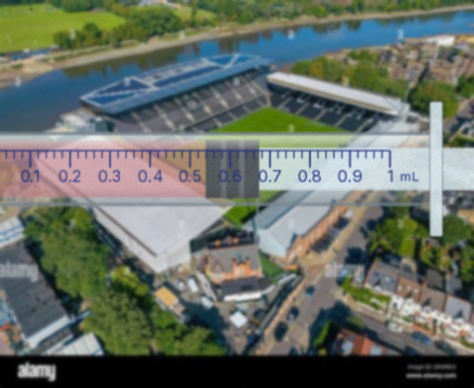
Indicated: 0.54; mL
